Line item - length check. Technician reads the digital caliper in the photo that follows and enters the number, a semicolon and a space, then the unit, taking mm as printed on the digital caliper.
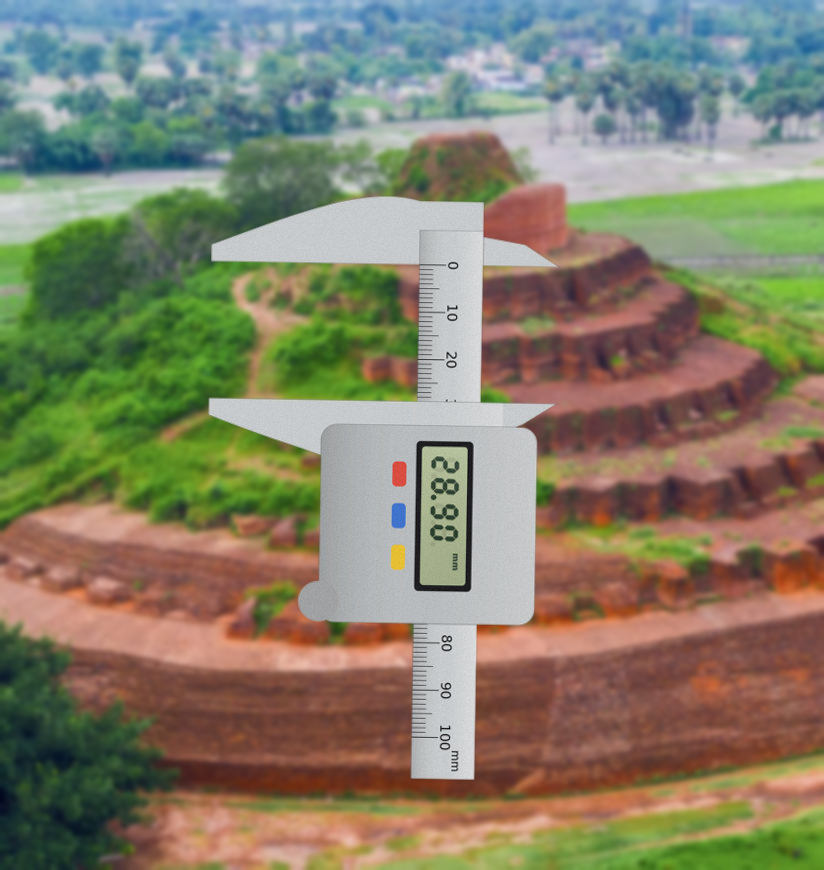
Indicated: 28.90; mm
